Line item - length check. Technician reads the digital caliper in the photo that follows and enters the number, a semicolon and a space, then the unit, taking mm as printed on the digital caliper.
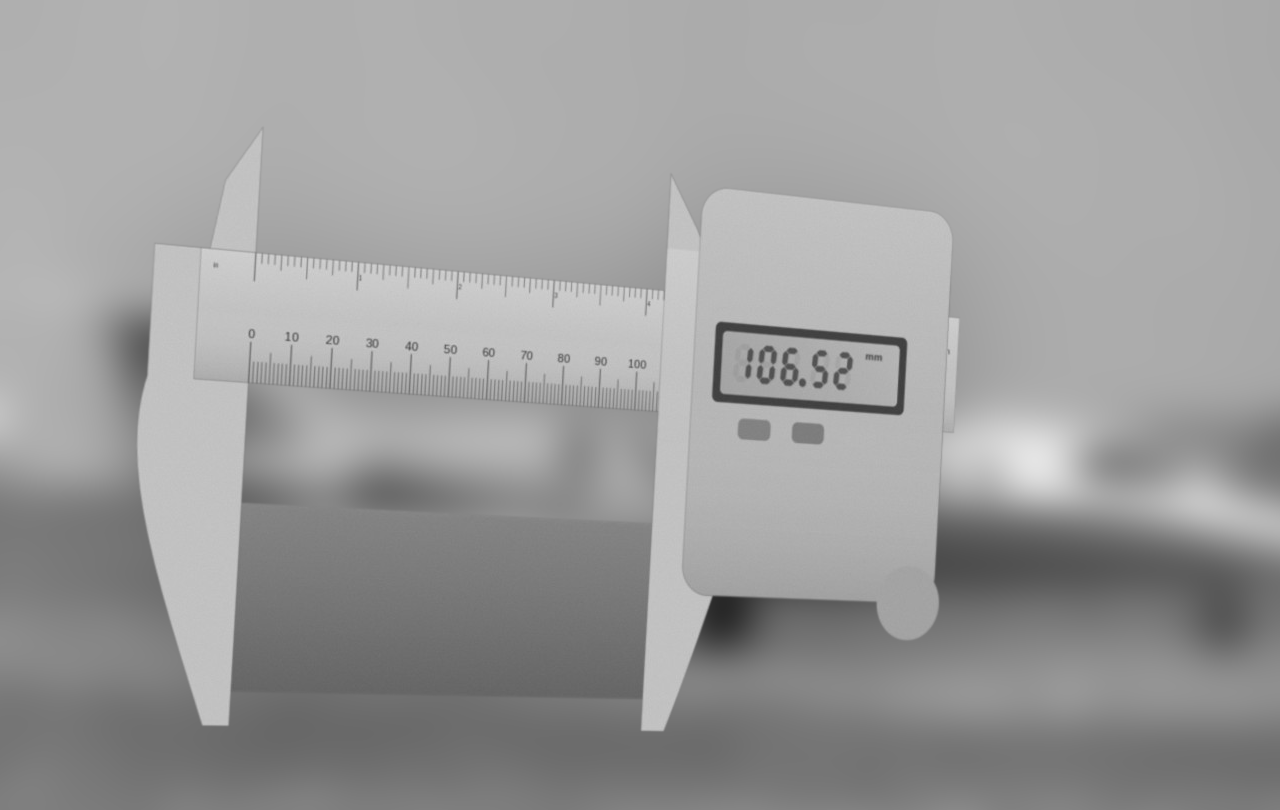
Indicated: 106.52; mm
